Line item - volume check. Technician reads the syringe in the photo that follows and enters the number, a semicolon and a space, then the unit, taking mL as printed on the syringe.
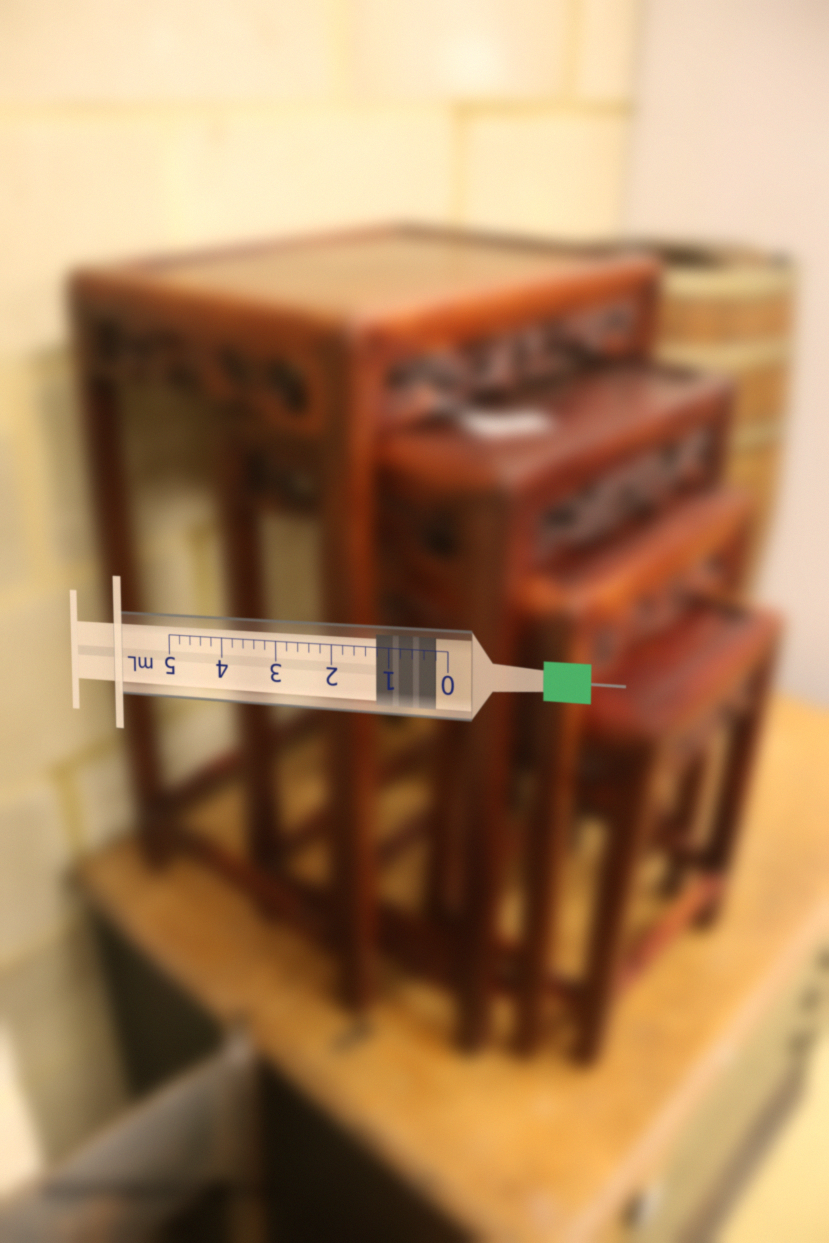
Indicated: 0.2; mL
